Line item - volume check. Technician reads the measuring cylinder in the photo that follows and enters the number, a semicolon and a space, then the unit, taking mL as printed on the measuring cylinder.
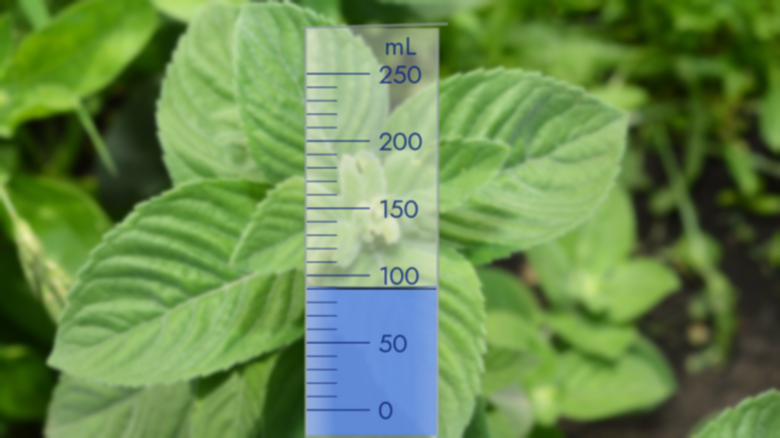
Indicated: 90; mL
